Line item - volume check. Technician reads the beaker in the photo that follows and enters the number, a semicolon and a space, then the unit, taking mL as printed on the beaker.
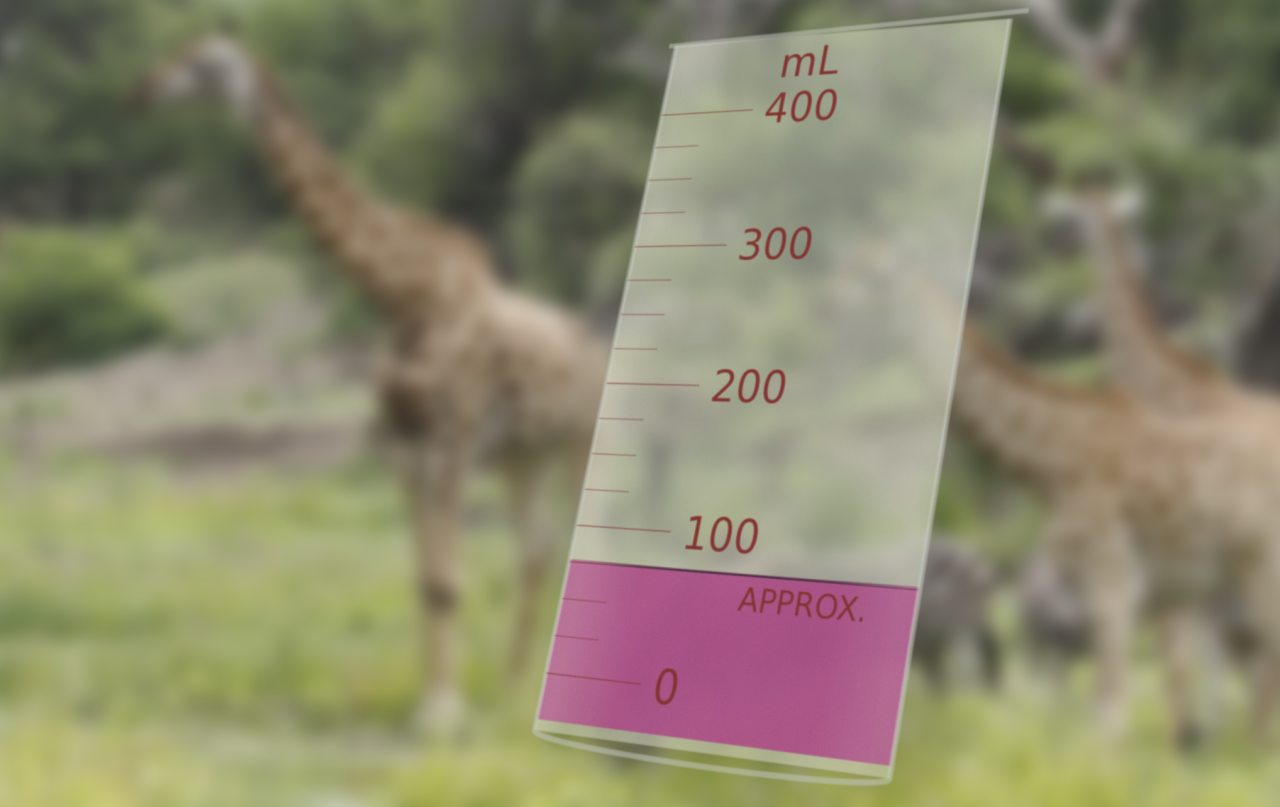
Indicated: 75; mL
